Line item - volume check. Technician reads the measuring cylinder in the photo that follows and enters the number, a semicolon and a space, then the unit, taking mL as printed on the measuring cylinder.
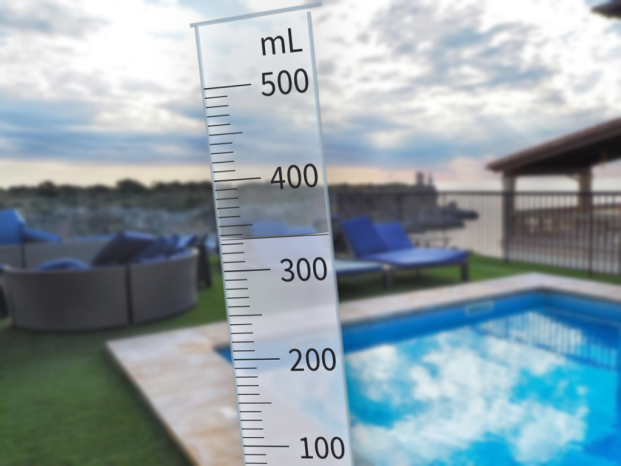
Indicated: 335; mL
